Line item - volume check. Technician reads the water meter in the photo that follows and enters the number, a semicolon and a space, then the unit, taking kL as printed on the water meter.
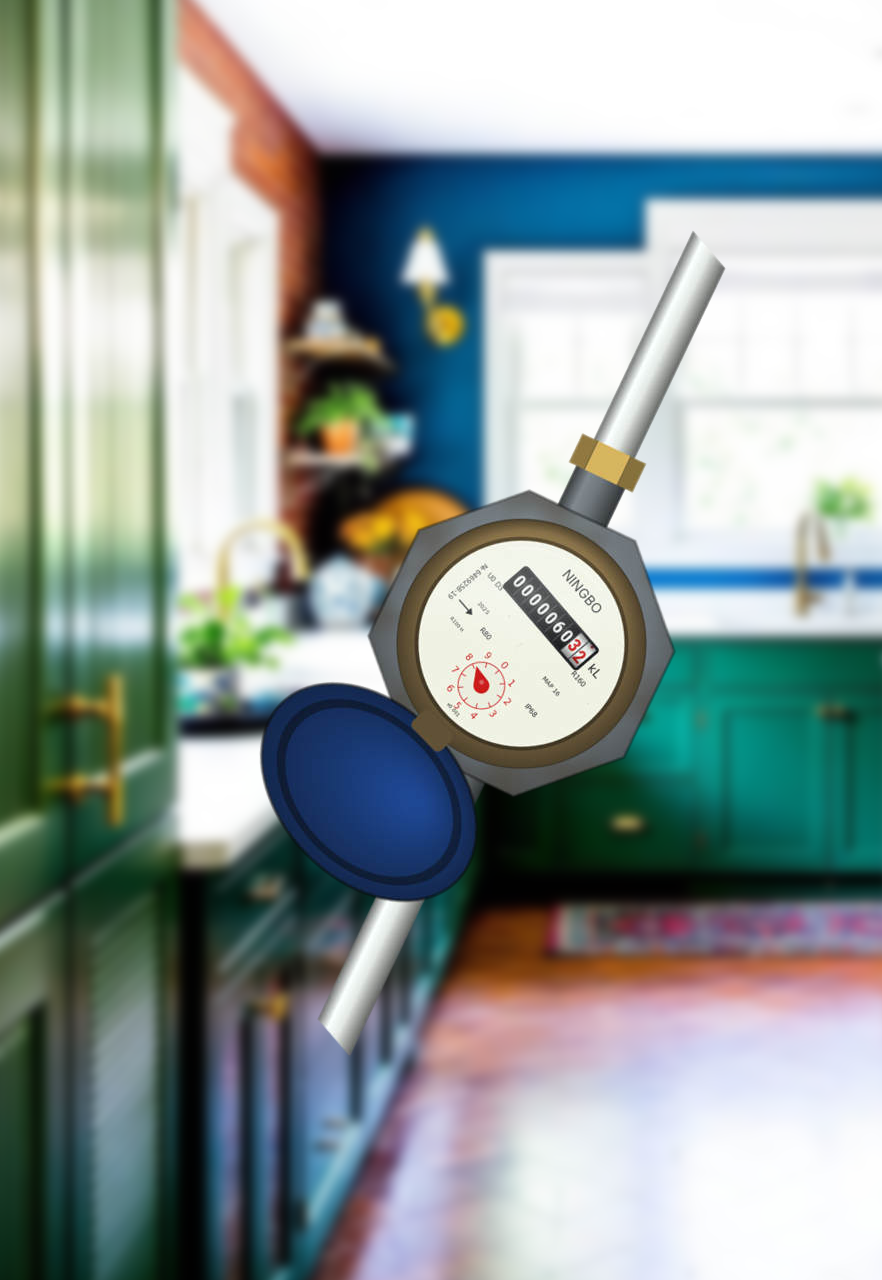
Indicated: 60.318; kL
